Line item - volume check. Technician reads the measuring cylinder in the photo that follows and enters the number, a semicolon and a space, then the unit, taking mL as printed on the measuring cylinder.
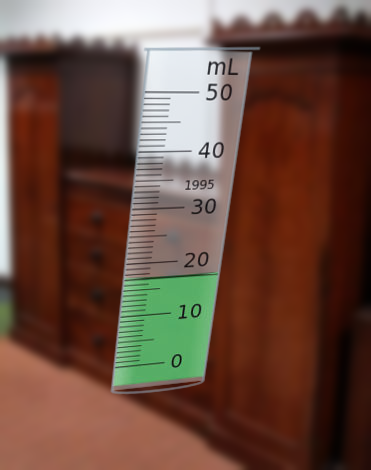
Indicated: 17; mL
